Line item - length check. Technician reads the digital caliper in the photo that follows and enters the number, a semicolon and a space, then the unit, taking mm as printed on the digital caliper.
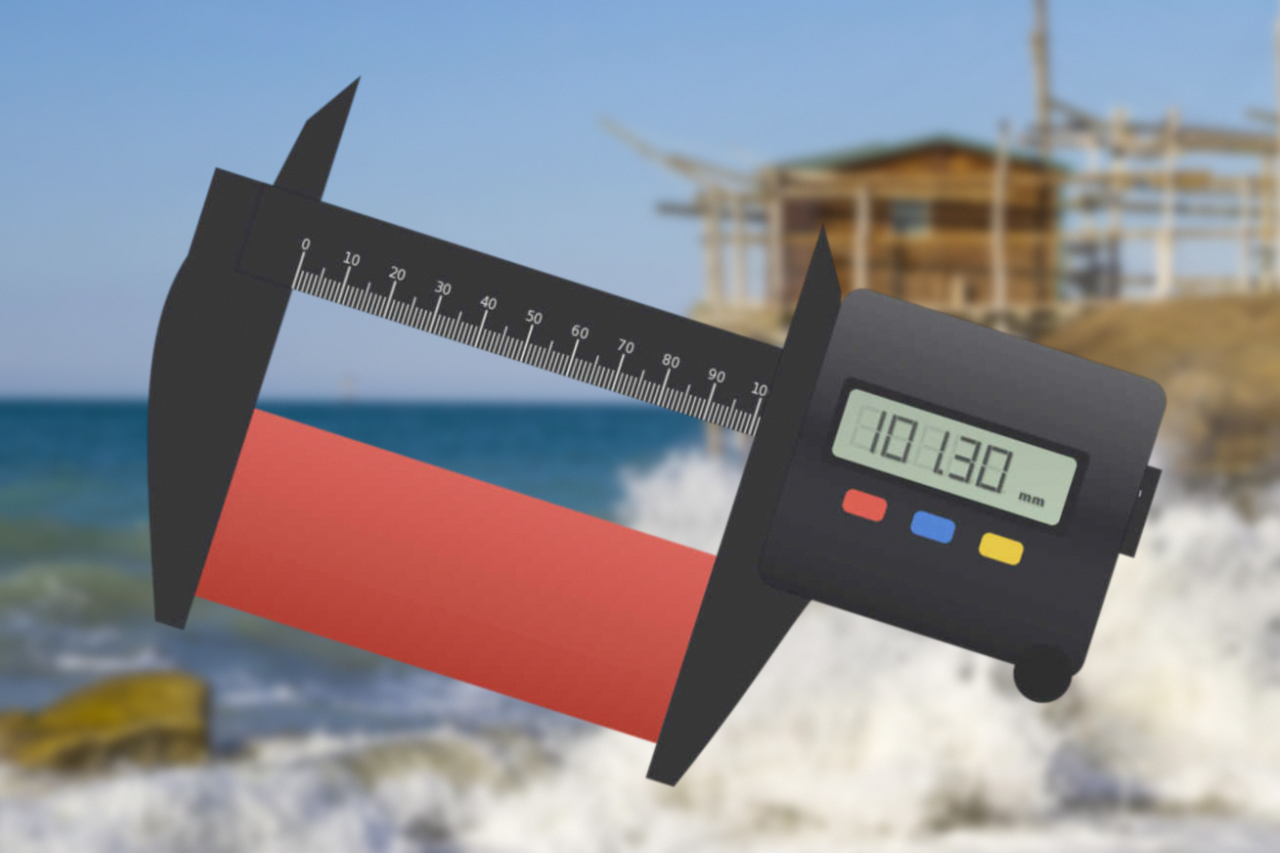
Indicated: 101.30; mm
